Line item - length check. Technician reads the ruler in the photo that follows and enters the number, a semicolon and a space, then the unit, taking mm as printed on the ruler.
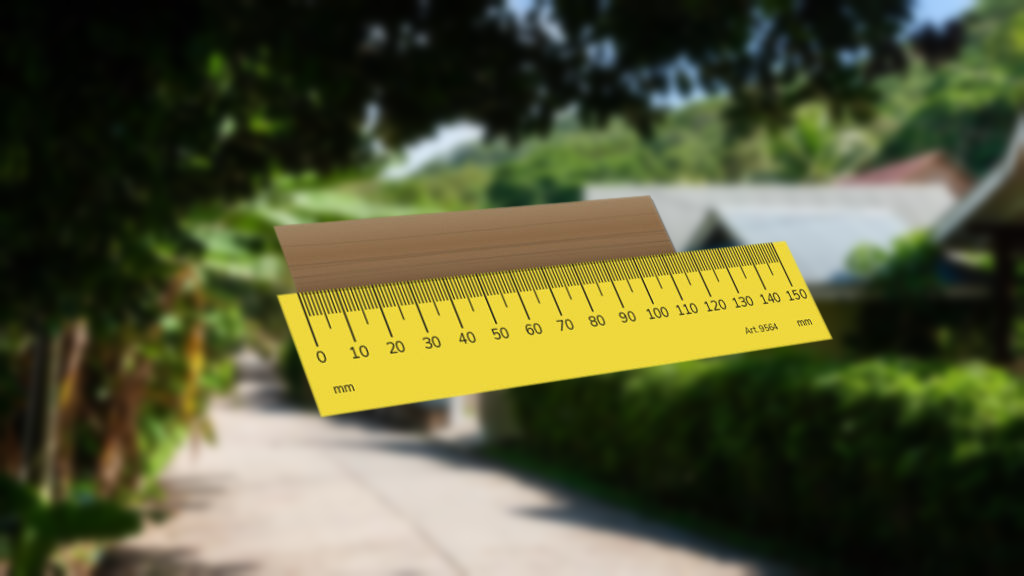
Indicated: 115; mm
